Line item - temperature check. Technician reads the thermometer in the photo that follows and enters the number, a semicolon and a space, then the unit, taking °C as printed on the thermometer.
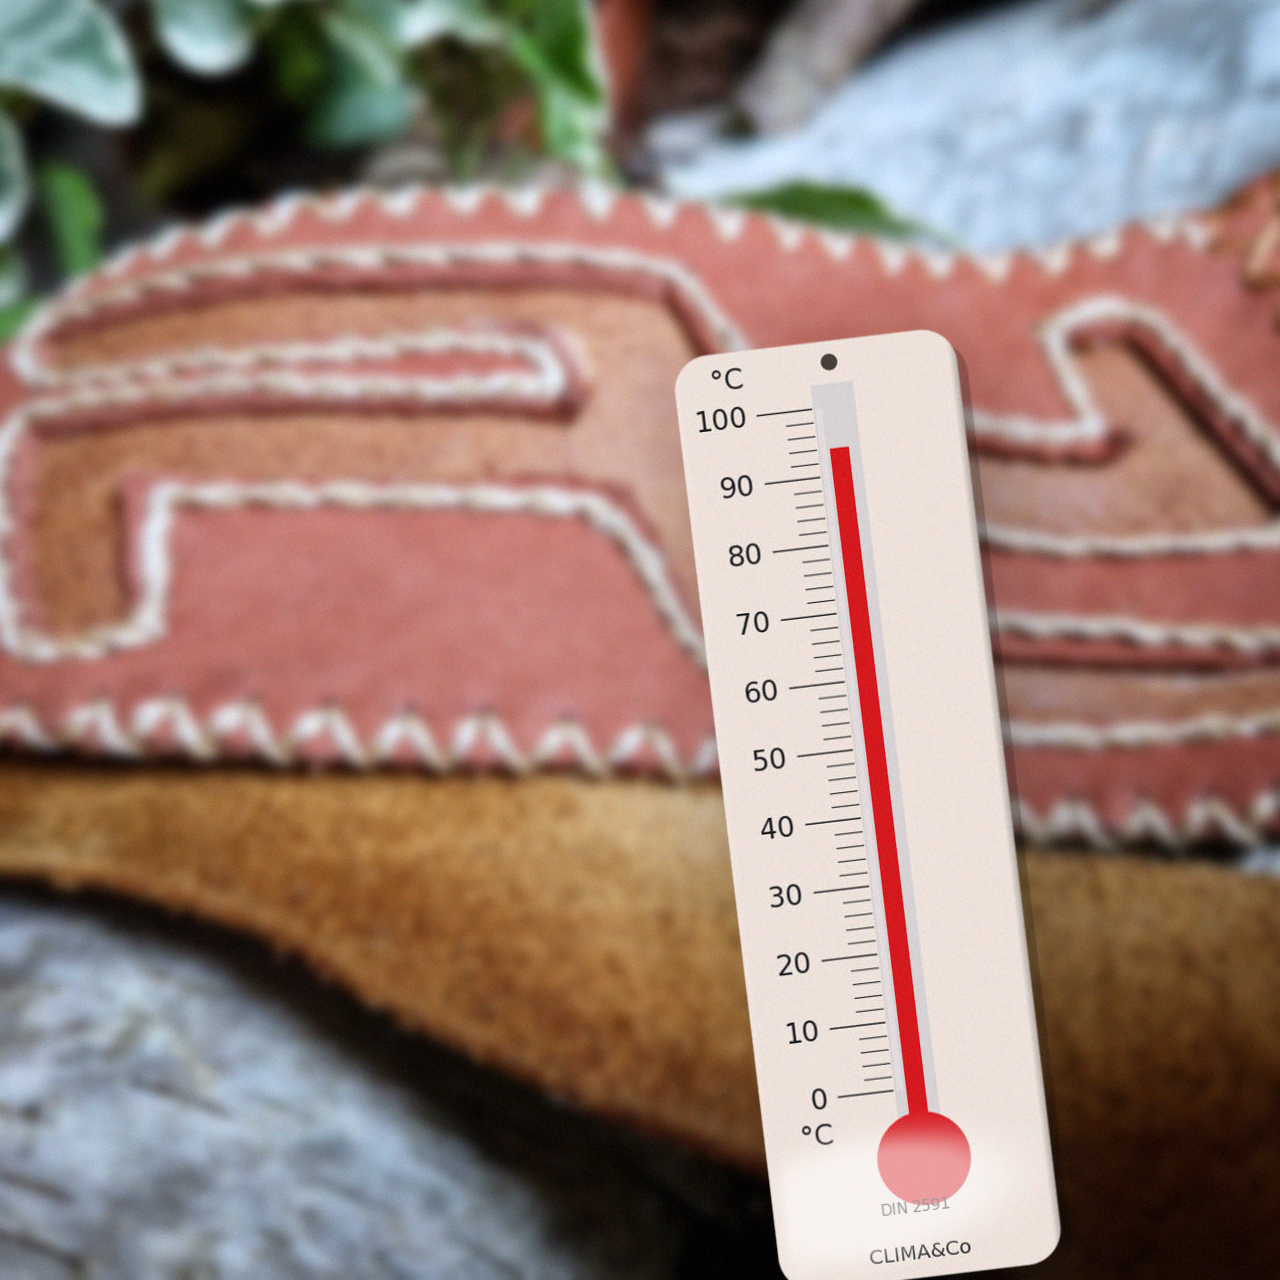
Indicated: 94; °C
